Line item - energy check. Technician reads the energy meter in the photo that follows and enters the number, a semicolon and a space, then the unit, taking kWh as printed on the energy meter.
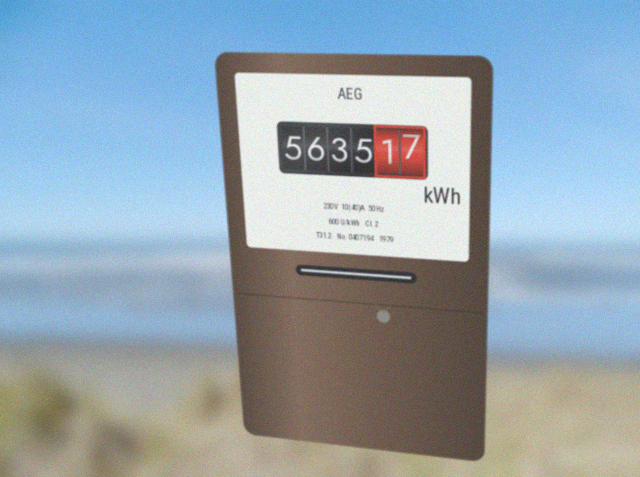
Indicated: 5635.17; kWh
